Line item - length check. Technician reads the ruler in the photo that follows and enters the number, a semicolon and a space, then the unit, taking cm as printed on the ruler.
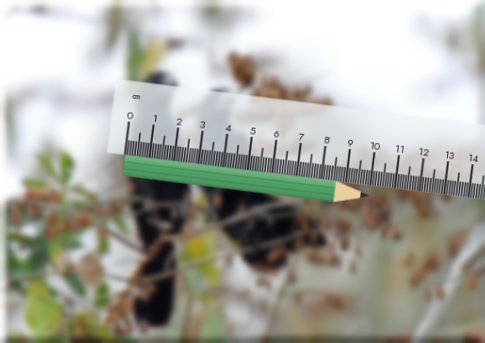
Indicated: 10; cm
